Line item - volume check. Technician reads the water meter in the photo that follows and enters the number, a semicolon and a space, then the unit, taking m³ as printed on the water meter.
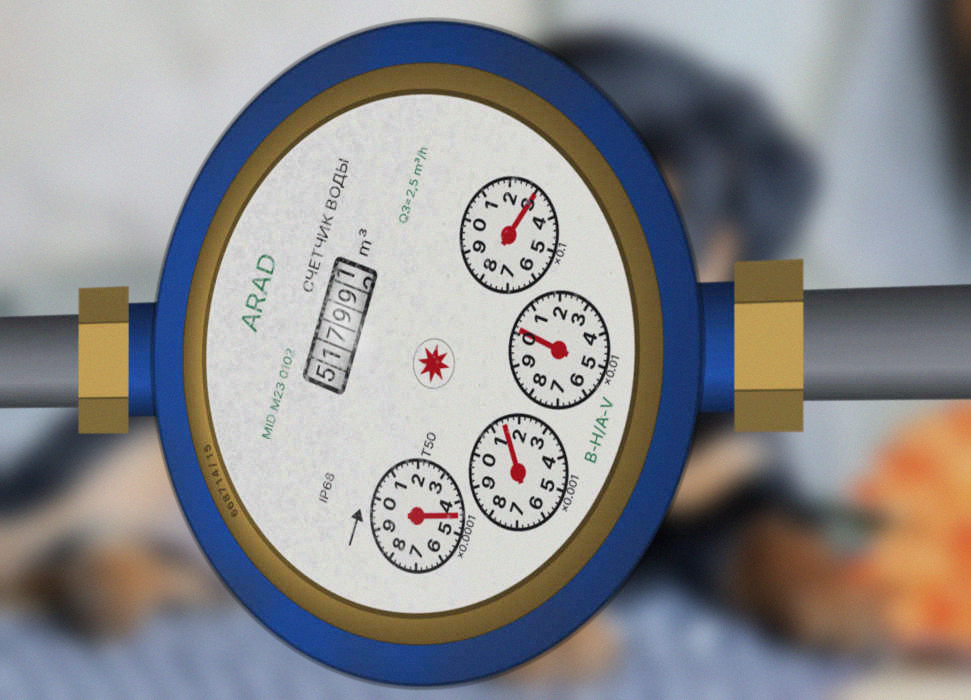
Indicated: 517991.3014; m³
